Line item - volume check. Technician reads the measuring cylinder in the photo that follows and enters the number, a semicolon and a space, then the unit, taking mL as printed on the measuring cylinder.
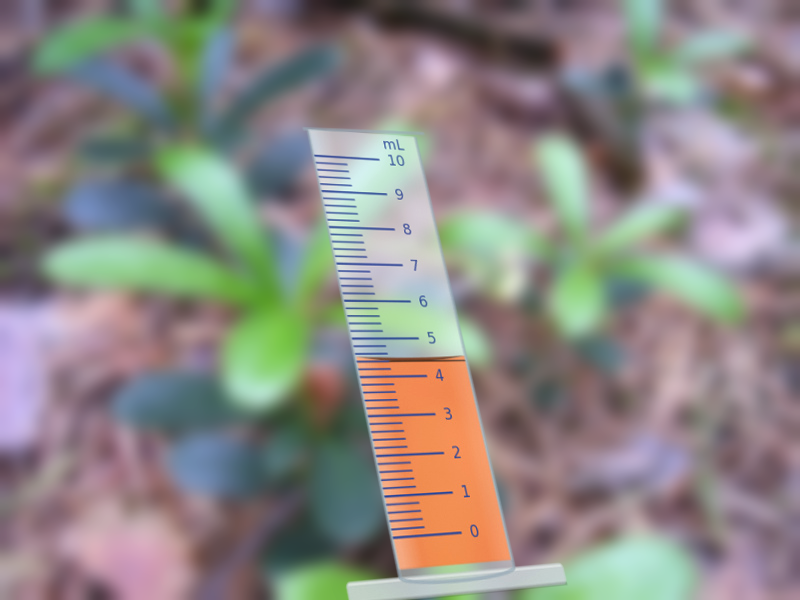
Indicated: 4.4; mL
